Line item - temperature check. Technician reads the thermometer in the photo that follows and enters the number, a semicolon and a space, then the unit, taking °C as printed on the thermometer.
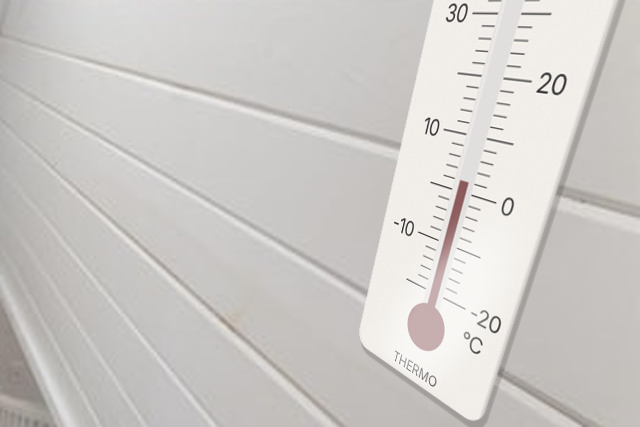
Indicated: 2; °C
